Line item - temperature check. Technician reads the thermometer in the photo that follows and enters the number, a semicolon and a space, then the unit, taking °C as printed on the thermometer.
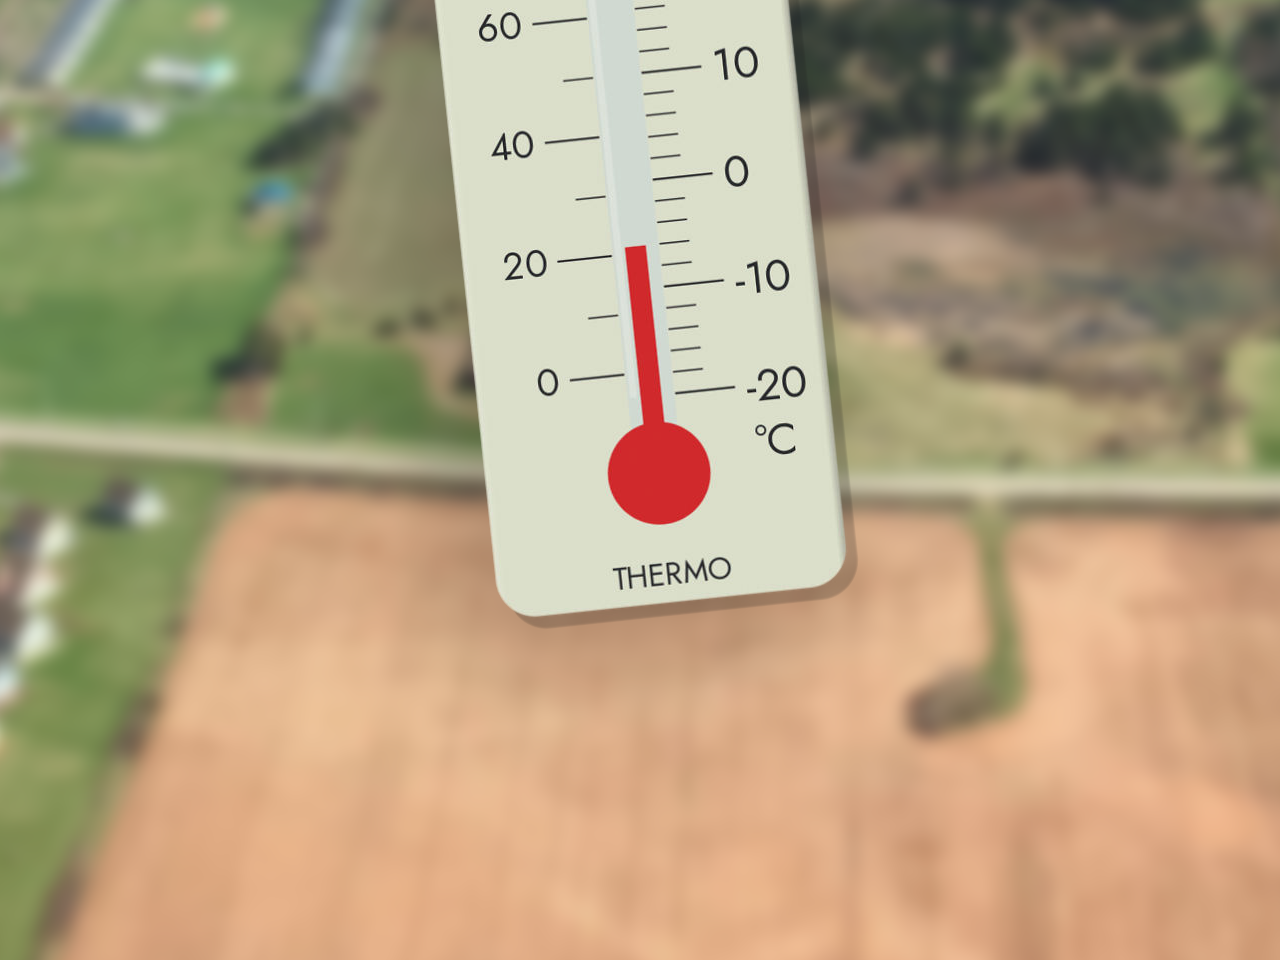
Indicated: -6; °C
